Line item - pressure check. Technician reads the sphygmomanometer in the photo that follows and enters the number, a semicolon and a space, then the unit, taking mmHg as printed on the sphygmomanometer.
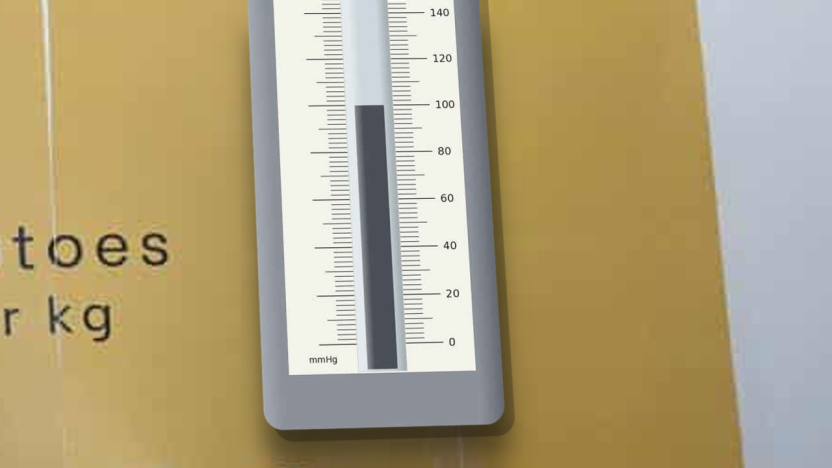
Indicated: 100; mmHg
